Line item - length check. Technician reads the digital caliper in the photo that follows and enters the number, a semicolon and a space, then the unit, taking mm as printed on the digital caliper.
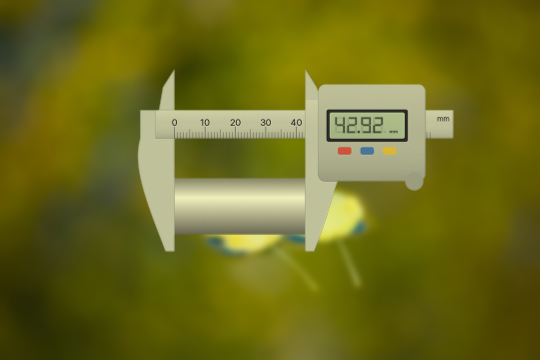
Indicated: 42.92; mm
